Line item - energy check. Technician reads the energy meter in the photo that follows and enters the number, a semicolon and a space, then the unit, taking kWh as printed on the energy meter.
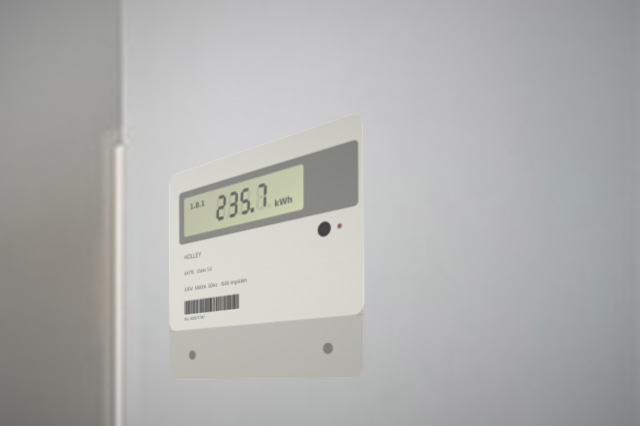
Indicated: 235.7; kWh
